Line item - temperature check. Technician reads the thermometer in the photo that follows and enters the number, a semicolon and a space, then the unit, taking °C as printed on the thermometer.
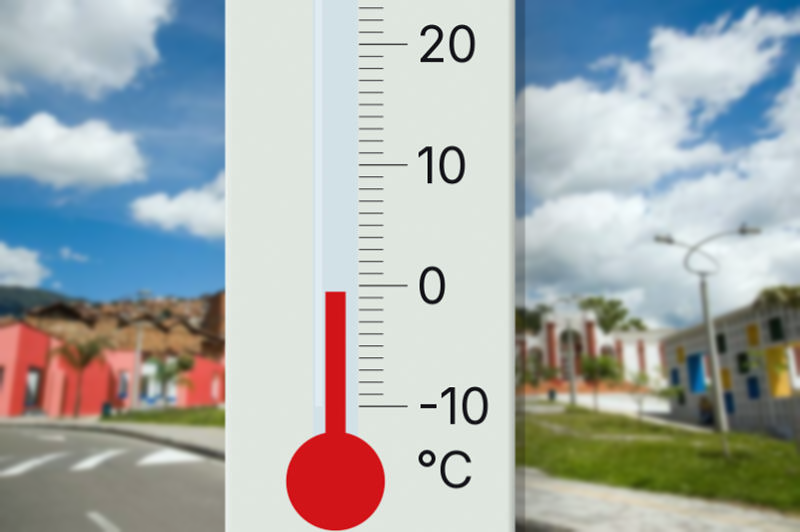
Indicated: -0.5; °C
